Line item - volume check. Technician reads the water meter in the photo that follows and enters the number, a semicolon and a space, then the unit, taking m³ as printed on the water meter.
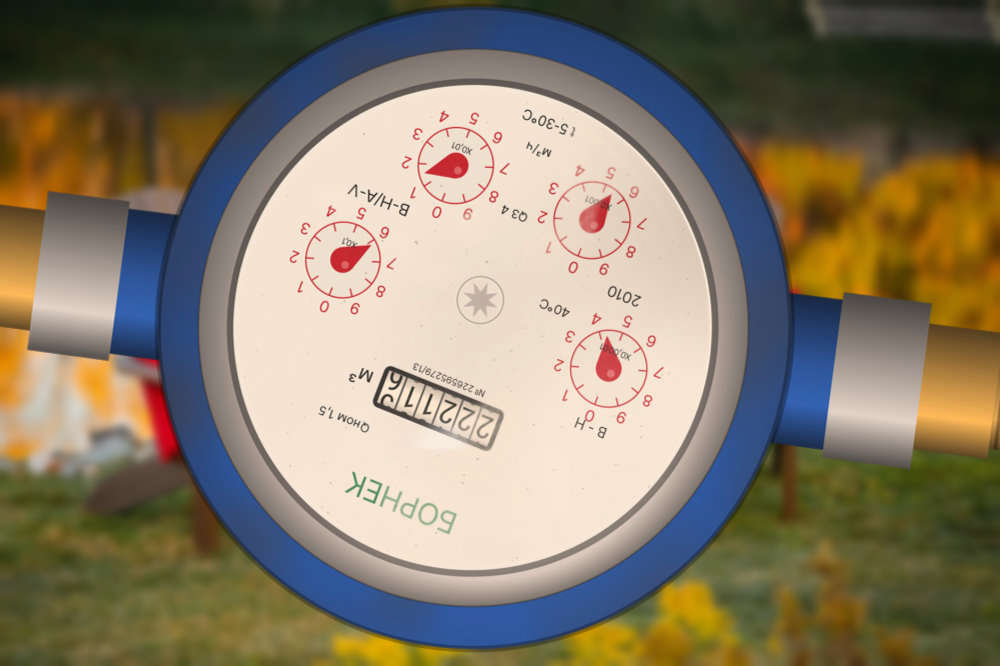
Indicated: 222115.6154; m³
